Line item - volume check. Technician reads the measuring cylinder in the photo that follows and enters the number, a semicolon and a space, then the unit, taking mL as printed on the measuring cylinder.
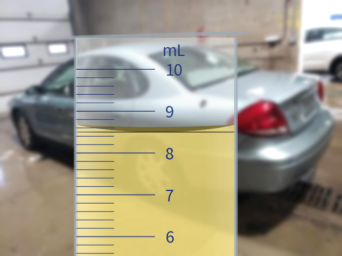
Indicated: 8.5; mL
